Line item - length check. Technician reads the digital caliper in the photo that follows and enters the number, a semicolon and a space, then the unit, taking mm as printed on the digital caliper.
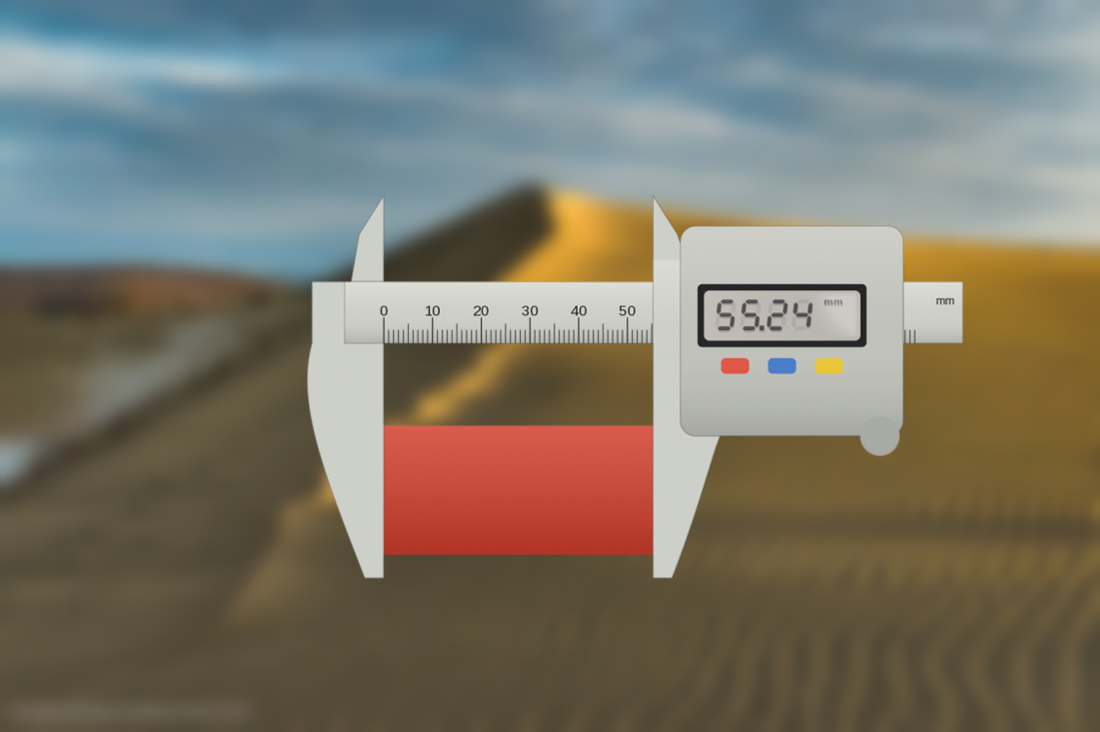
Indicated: 55.24; mm
